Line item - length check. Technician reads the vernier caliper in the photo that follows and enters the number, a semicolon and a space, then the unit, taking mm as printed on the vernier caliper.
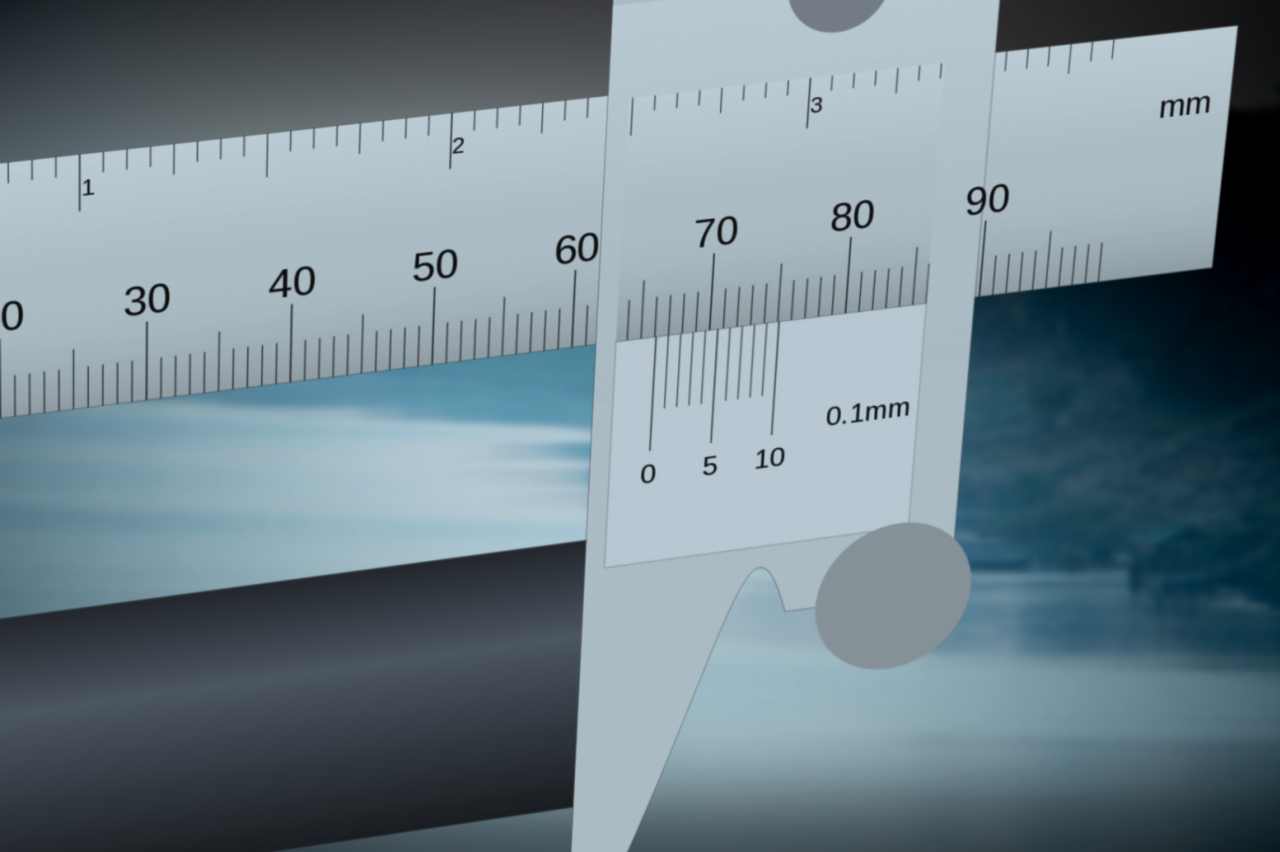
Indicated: 66.1; mm
